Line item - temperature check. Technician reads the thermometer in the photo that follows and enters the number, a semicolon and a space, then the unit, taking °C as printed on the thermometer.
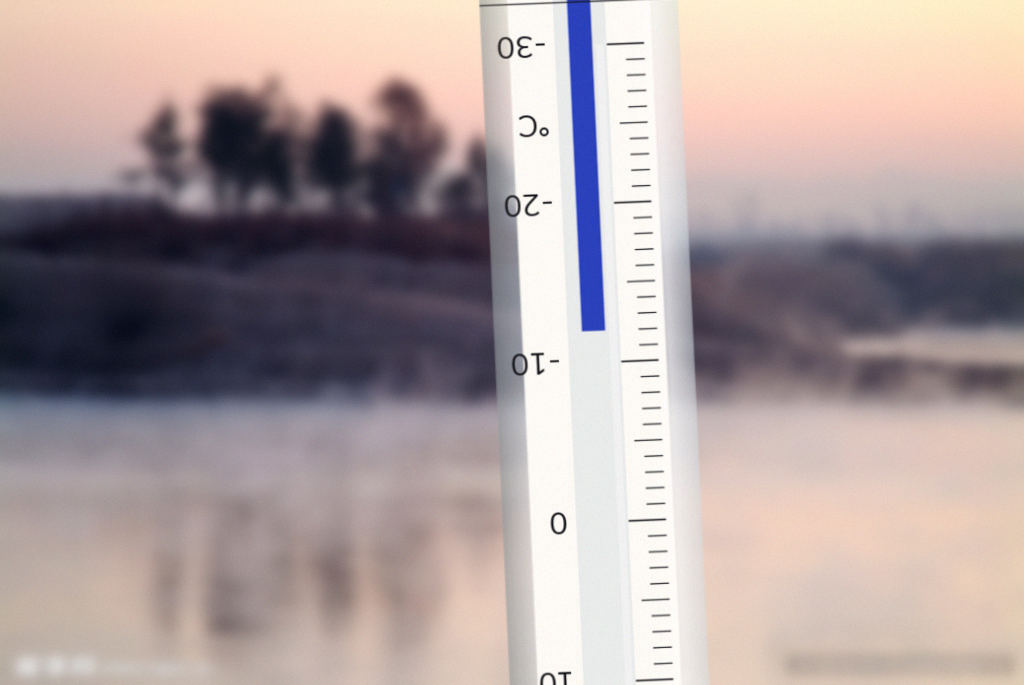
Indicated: -12; °C
